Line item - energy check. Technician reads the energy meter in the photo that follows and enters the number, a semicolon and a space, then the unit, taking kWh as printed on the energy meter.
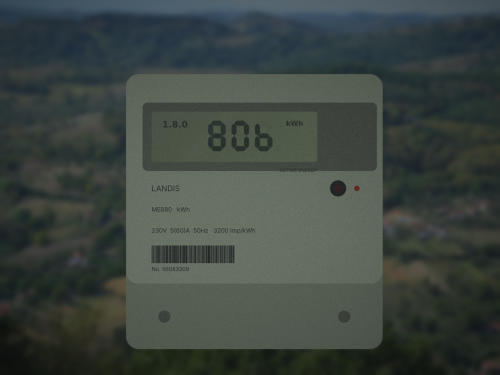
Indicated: 806; kWh
